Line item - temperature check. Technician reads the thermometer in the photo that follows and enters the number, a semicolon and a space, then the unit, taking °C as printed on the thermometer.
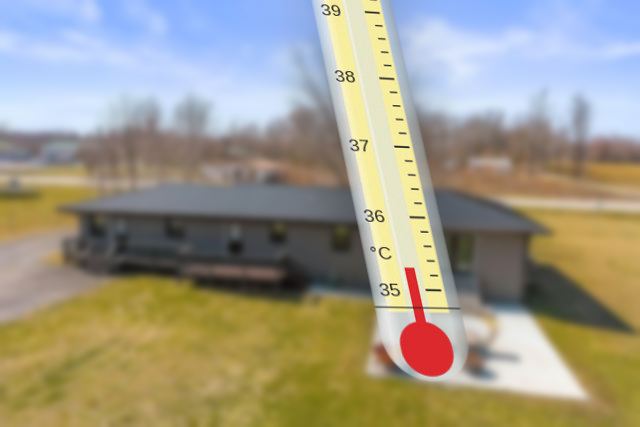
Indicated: 35.3; °C
